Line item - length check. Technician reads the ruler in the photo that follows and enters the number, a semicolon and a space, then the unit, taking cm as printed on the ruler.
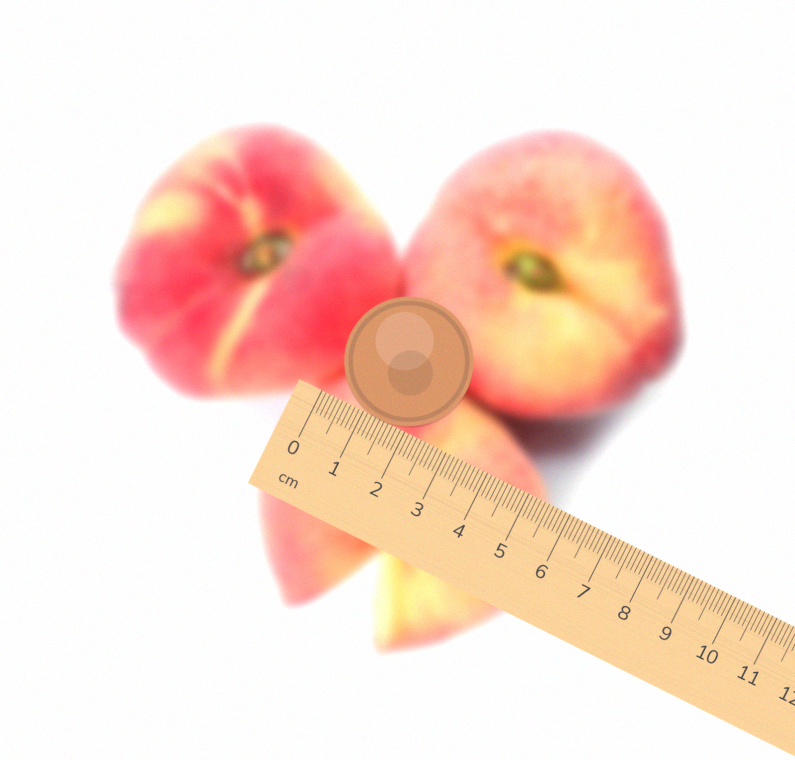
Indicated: 2.8; cm
